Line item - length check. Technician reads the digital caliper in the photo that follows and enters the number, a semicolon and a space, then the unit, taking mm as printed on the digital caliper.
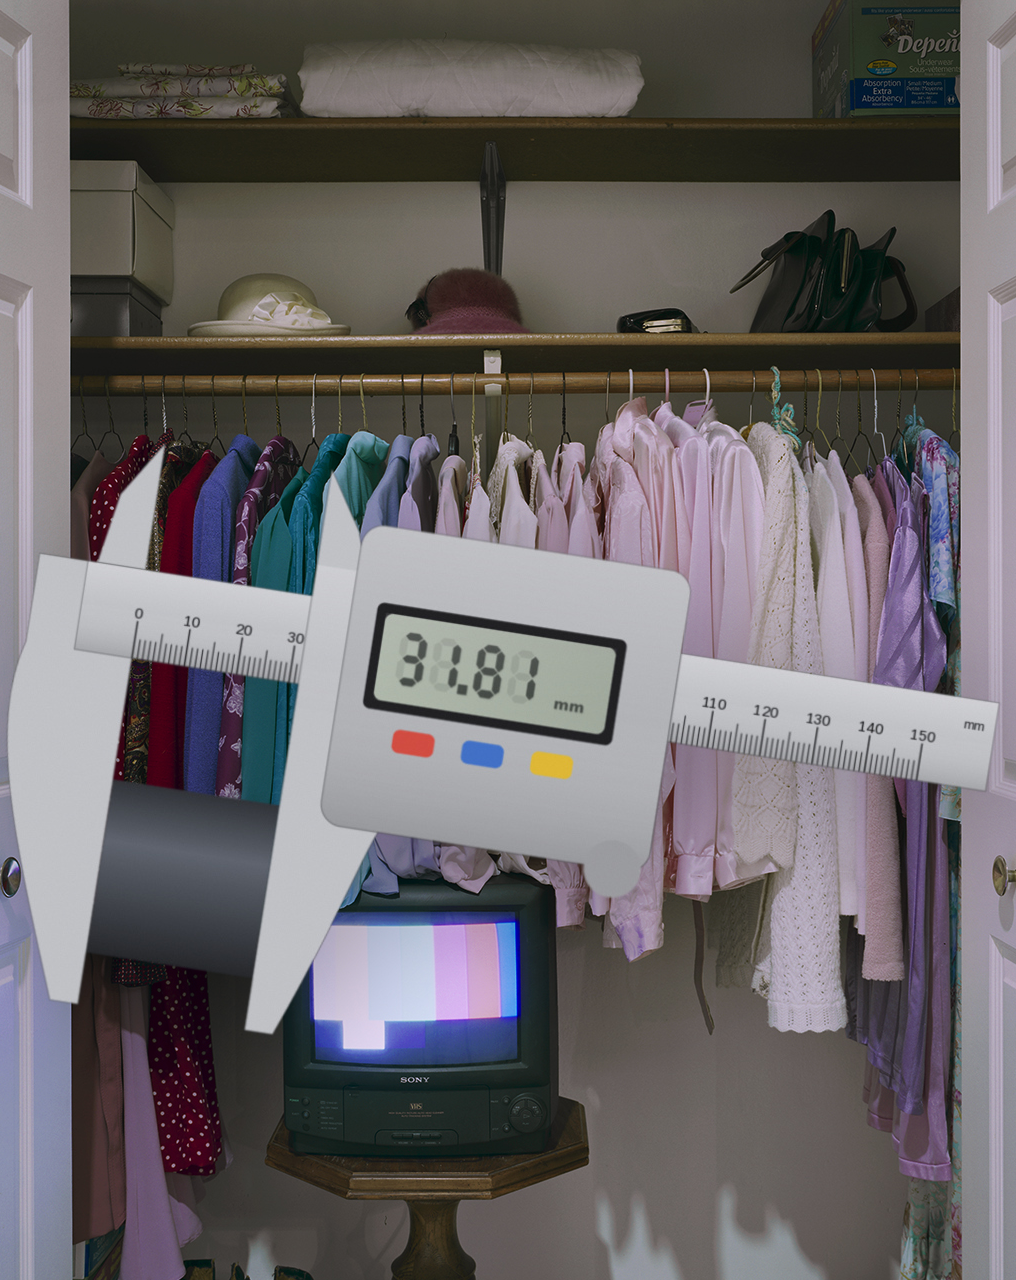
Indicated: 31.81; mm
